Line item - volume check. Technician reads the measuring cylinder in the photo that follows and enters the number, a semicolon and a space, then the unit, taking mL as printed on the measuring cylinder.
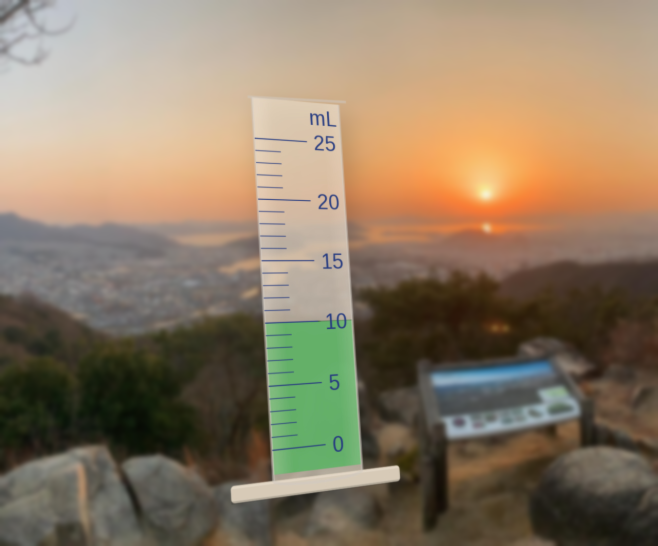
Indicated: 10; mL
